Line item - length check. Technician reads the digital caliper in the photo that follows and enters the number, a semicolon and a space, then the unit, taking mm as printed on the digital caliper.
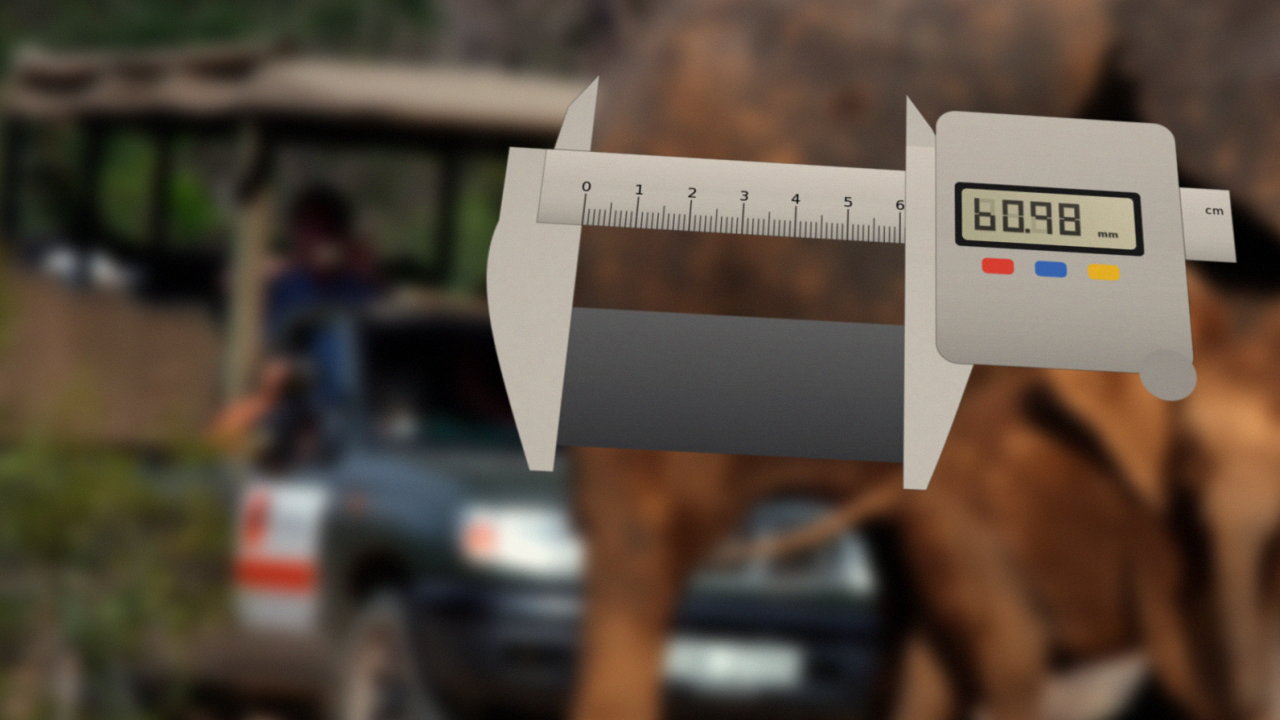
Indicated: 60.98; mm
